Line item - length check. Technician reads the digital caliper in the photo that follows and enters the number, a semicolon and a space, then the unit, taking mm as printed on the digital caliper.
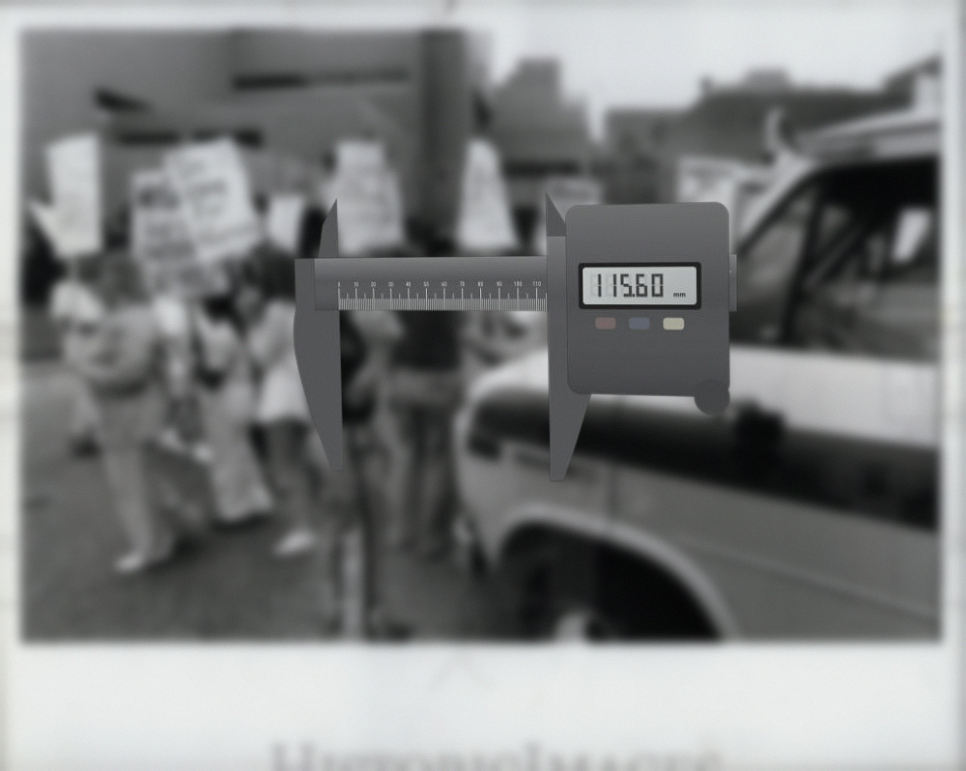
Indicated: 115.60; mm
